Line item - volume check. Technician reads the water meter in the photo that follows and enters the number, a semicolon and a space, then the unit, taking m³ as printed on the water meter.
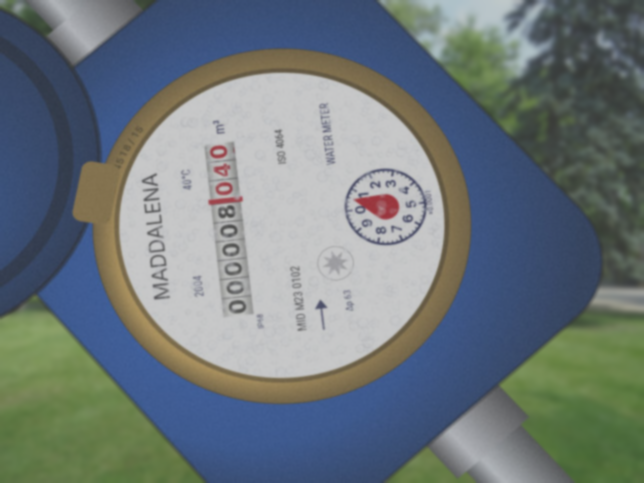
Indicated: 8.0400; m³
